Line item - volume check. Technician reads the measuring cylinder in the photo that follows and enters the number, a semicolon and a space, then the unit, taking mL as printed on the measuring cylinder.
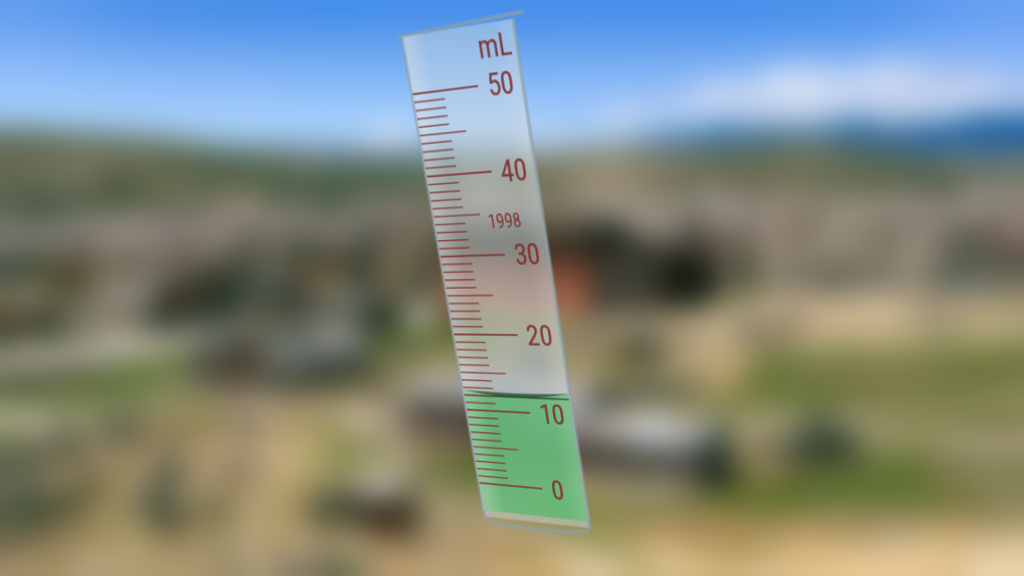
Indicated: 12; mL
